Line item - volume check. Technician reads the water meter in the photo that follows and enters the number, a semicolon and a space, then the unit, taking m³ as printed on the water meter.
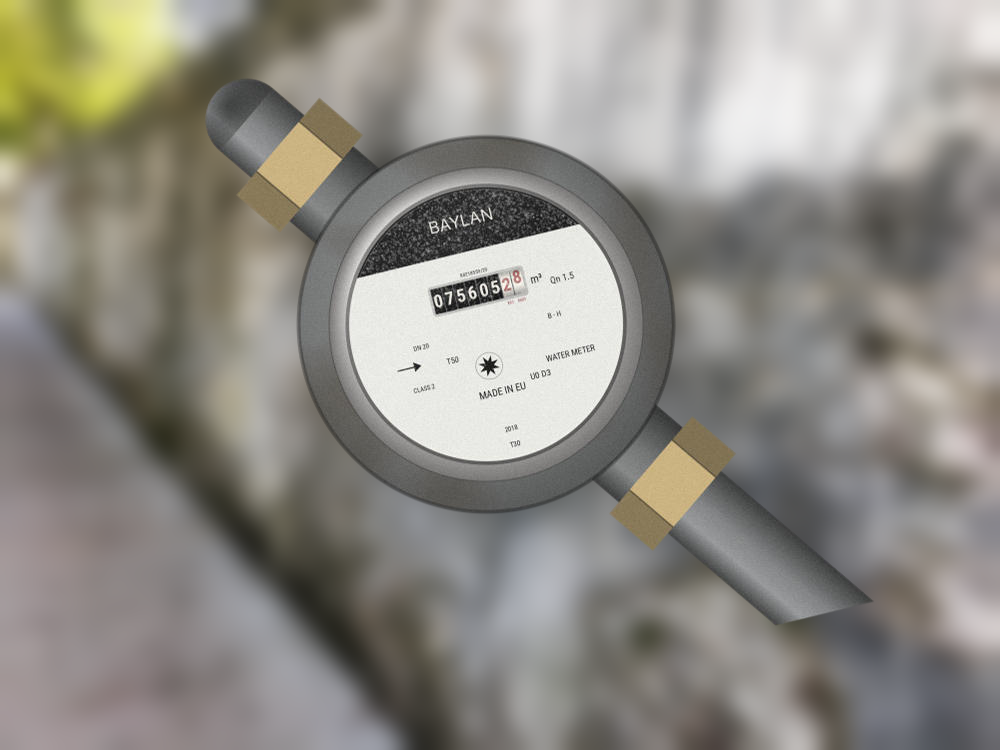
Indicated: 75605.28; m³
